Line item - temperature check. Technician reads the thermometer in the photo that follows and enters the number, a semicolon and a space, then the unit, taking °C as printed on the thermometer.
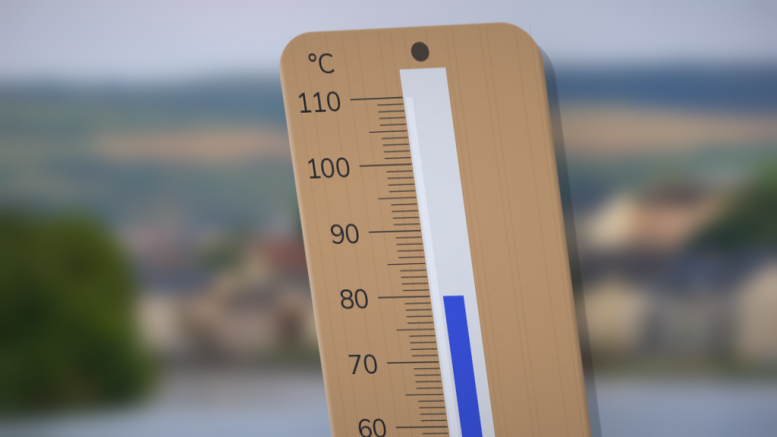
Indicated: 80; °C
